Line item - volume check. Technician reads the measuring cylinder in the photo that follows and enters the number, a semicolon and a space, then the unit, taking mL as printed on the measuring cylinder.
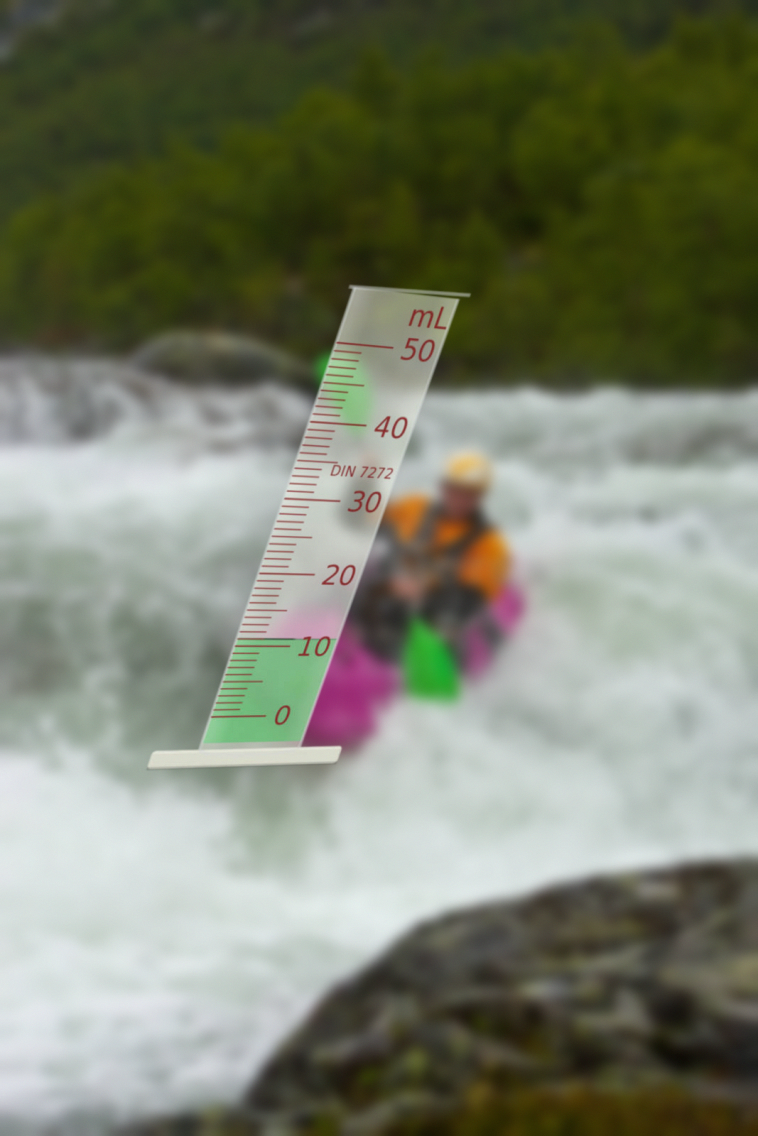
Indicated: 11; mL
